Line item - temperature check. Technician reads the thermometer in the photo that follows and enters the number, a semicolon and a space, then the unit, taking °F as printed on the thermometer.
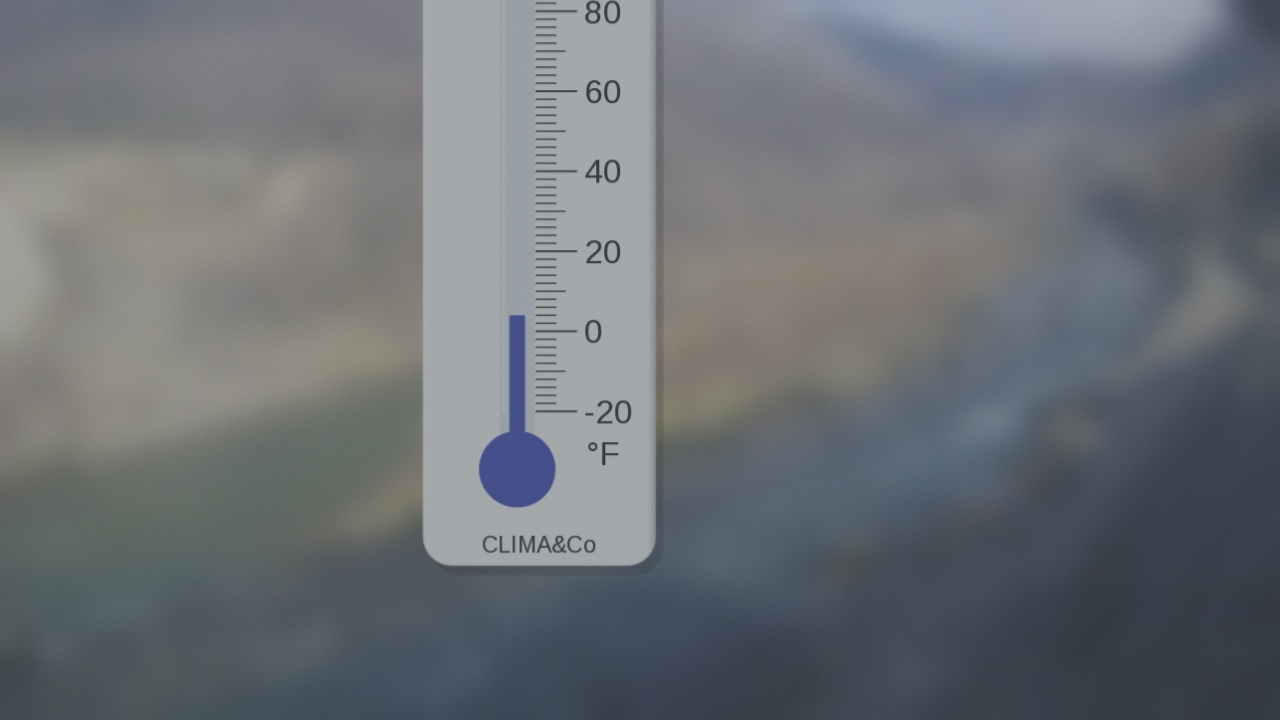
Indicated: 4; °F
